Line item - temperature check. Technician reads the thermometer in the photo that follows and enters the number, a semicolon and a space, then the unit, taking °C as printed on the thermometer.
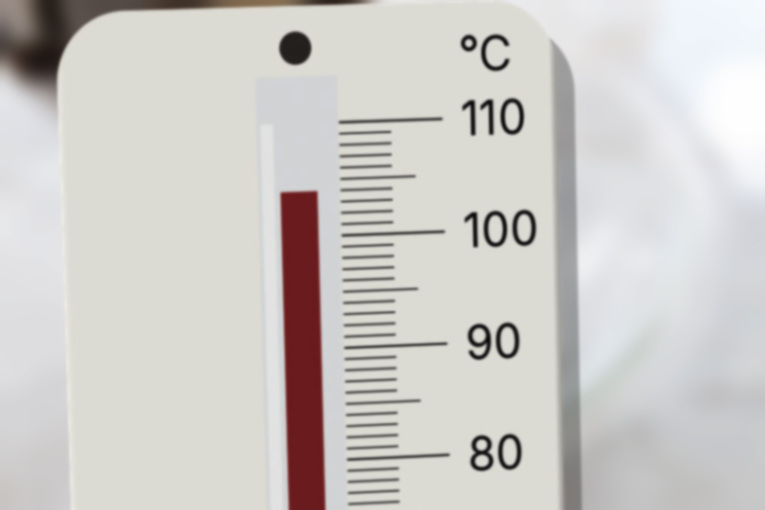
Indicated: 104; °C
